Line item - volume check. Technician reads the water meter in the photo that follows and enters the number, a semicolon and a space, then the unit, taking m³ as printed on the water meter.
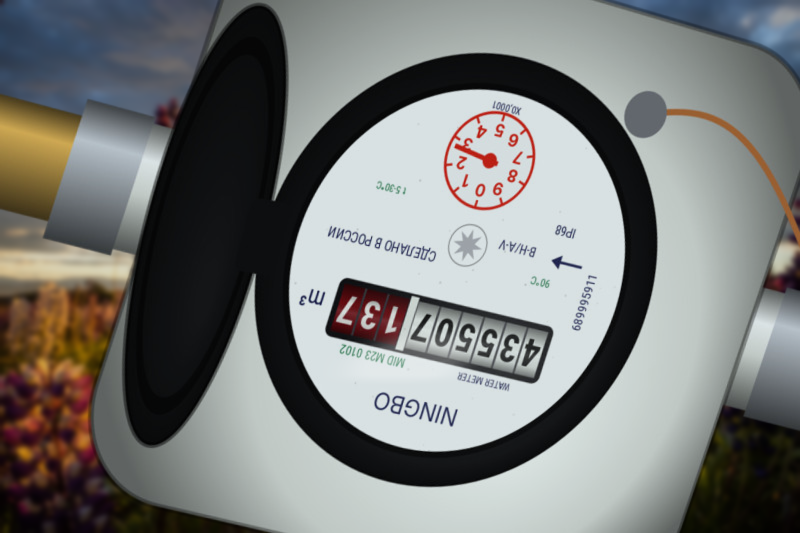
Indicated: 435507.1372; m³
